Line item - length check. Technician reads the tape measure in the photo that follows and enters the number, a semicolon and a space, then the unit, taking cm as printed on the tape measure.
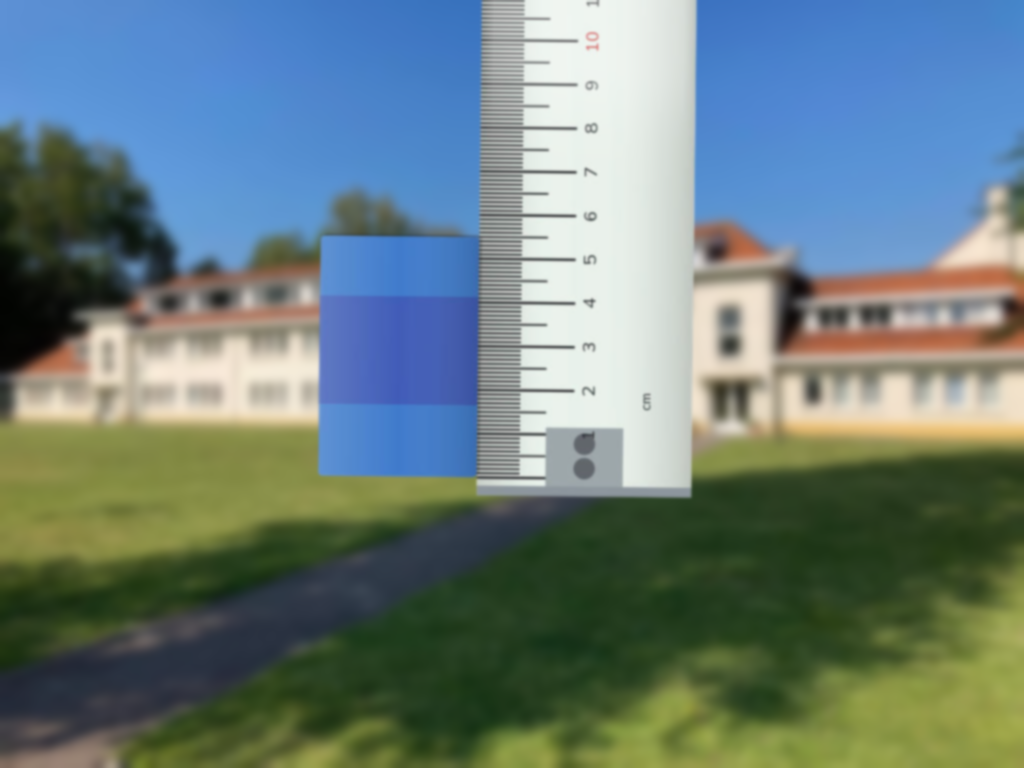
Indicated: 5.5; cm
